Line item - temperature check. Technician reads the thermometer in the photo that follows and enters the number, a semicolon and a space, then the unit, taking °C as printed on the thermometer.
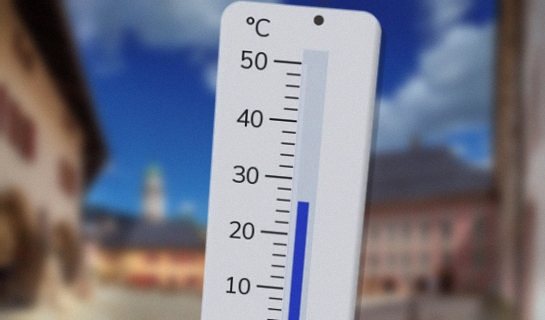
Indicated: 26; °C
